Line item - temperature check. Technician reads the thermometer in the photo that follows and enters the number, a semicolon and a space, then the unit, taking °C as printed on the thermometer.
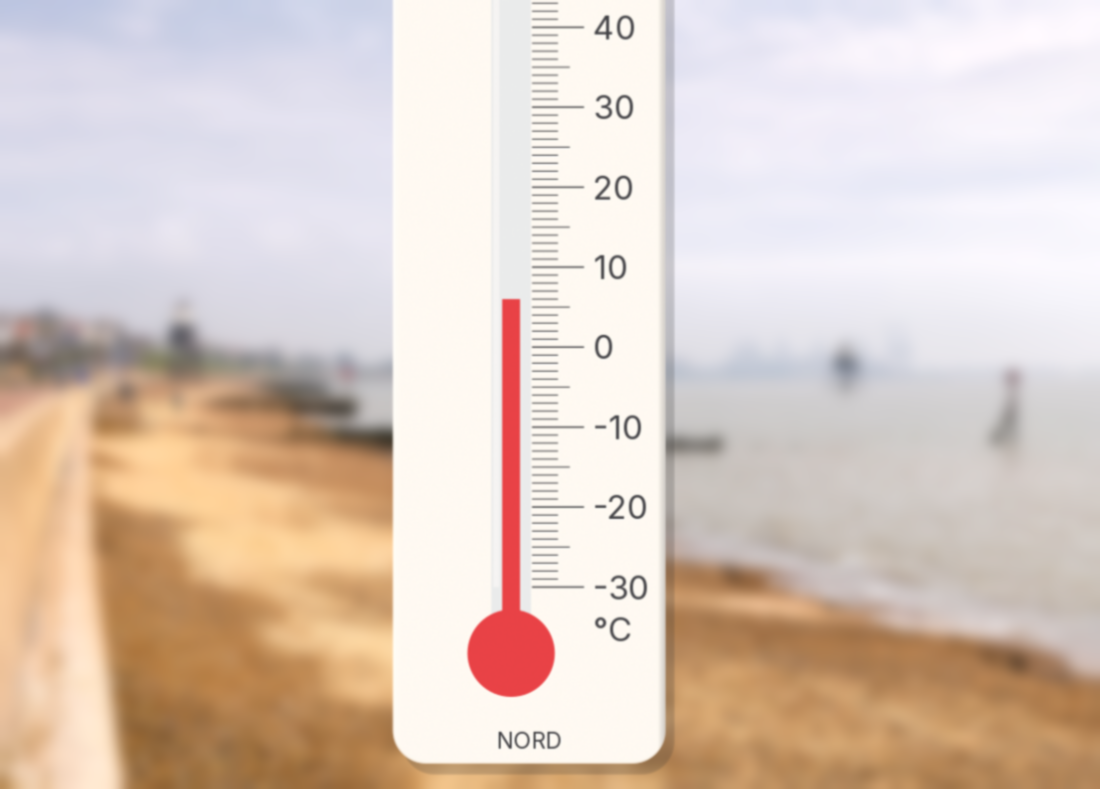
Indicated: 6; °C
